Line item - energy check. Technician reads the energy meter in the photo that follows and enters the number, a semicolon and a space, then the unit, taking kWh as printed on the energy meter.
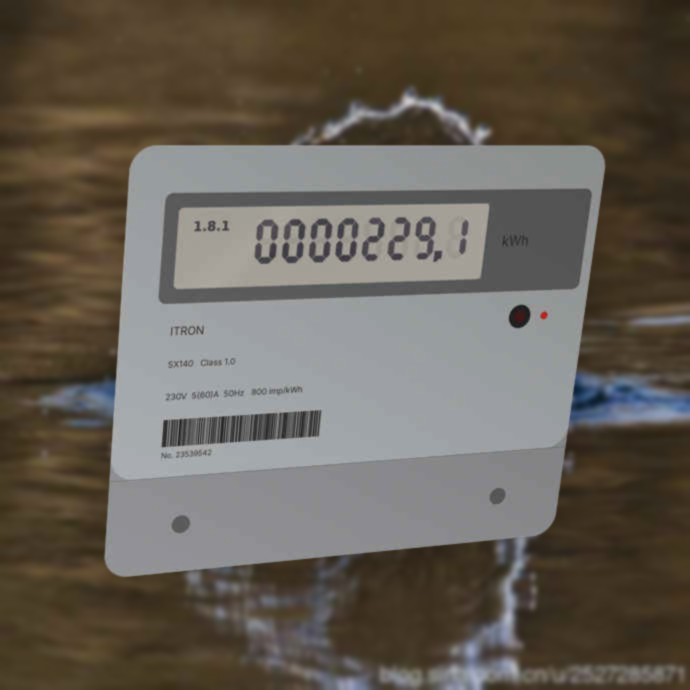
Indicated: 229.1; kWh
